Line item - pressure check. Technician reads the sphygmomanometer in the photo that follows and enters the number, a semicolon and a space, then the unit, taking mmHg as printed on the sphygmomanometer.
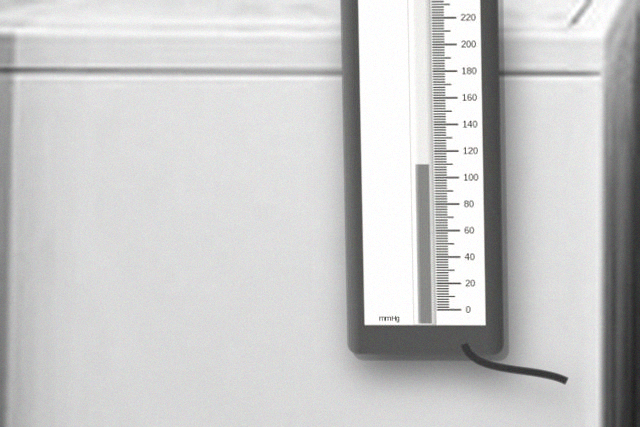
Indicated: 110; mmHg
